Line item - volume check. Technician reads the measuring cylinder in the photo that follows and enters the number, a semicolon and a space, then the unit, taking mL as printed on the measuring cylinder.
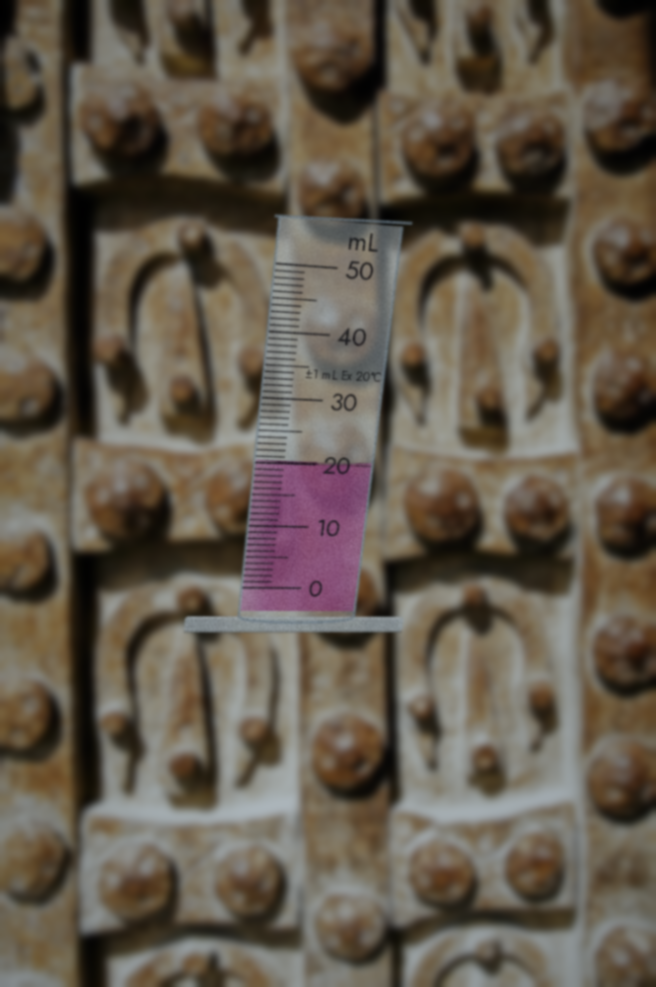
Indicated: 20; mL
